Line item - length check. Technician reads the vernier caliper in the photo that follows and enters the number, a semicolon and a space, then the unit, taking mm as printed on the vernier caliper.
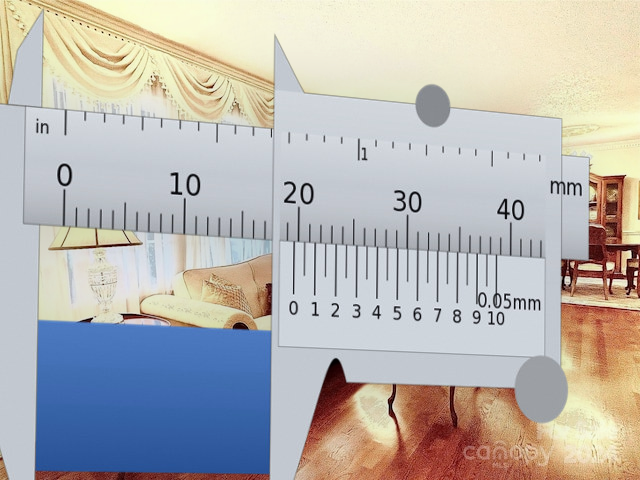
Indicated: 19.6; mm
